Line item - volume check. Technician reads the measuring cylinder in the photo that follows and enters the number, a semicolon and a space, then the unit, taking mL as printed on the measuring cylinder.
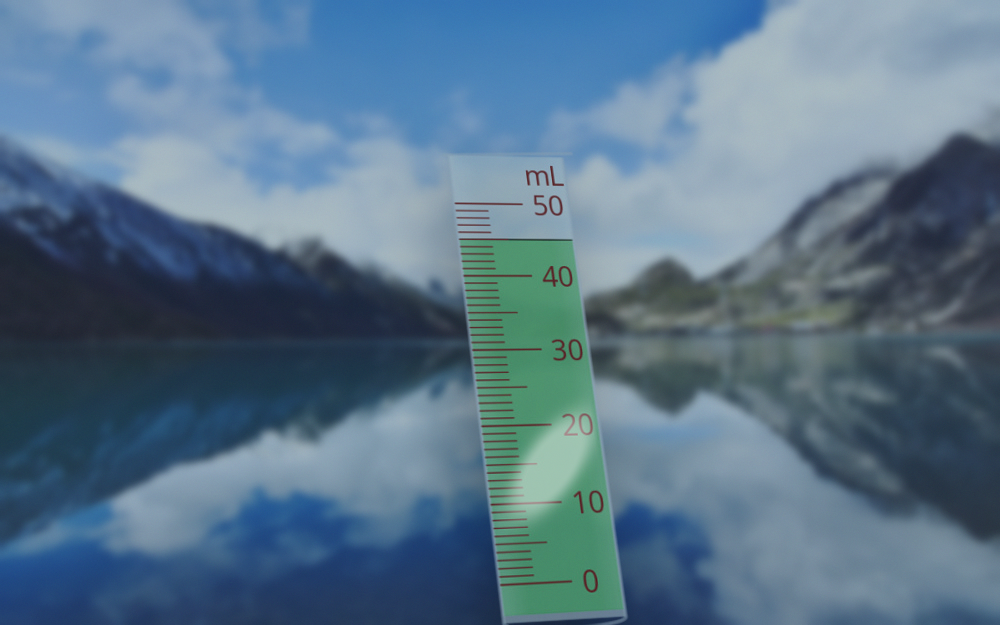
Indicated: 45; mL
